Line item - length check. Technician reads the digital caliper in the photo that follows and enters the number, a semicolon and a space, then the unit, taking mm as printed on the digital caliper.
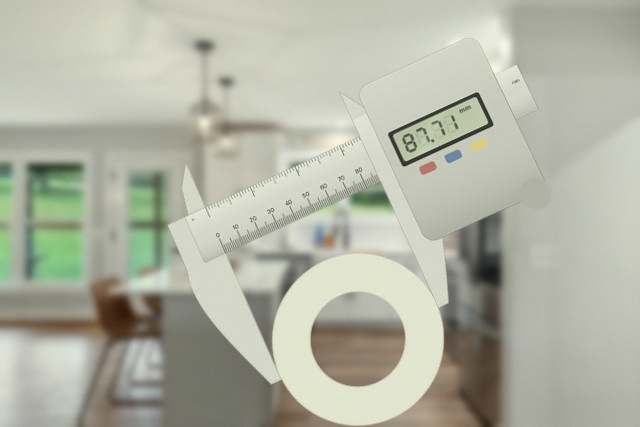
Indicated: 87.71; mm
